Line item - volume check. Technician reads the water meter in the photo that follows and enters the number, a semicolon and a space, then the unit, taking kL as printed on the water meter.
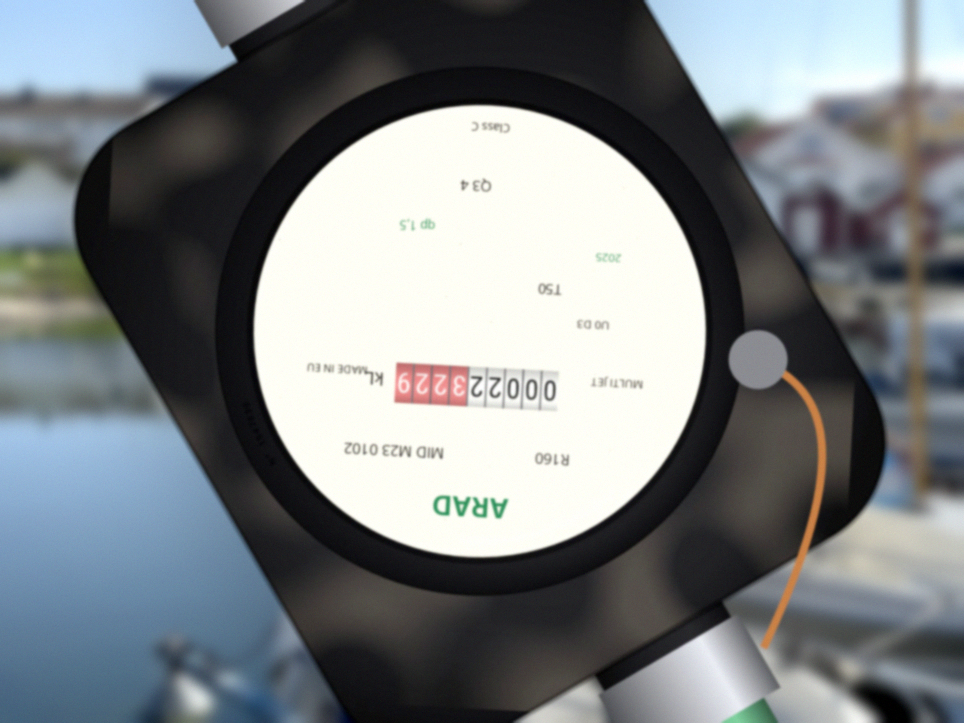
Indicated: 22.3229; kL
